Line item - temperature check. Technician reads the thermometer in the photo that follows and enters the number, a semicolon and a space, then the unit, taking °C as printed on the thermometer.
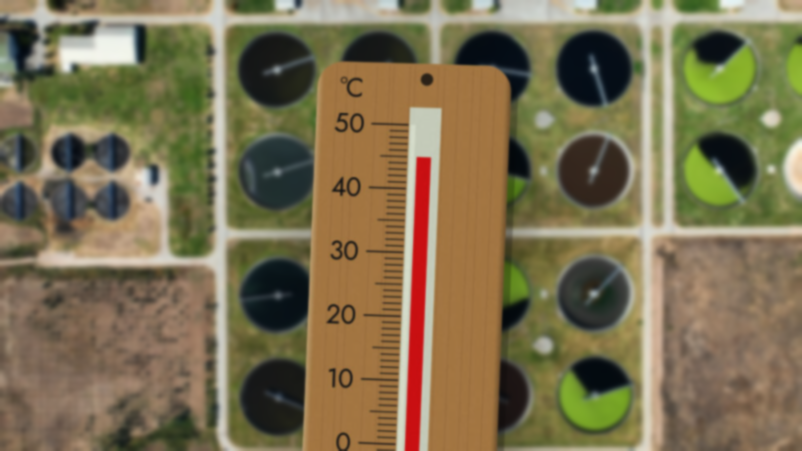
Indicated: 45; °C
